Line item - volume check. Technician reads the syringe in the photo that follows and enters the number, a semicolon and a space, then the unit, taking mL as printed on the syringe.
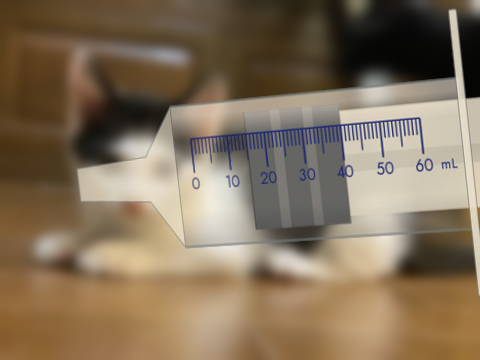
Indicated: 15; mL
